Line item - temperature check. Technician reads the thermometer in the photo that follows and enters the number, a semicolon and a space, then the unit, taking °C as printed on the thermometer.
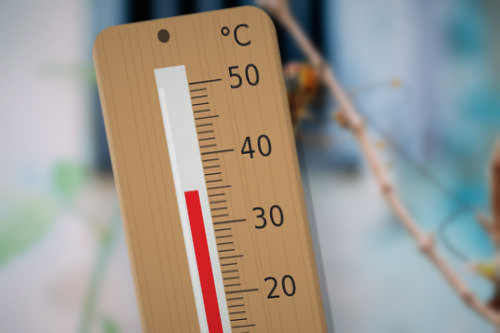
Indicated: 35; °C
